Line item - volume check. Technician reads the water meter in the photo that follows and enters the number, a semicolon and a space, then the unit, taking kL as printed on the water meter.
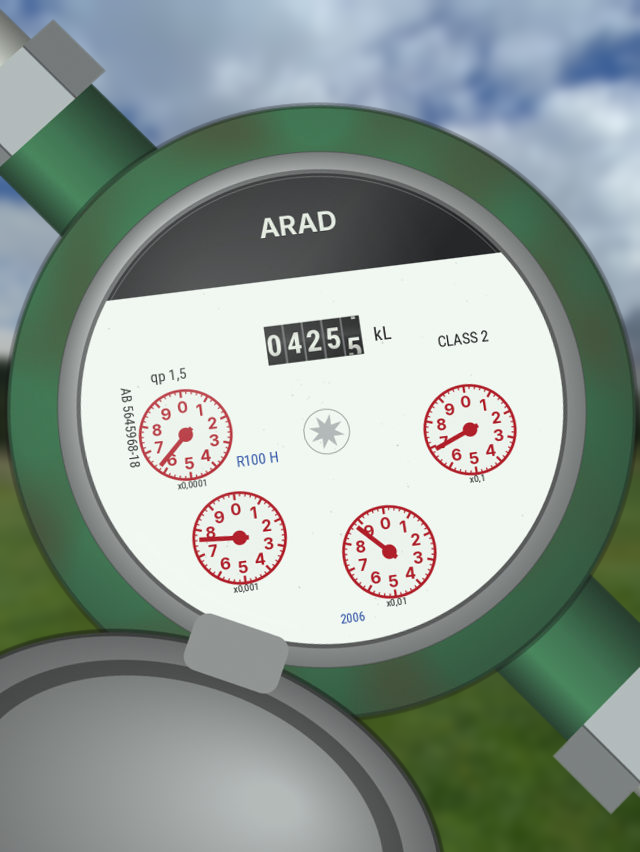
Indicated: 4254.6876; kL
